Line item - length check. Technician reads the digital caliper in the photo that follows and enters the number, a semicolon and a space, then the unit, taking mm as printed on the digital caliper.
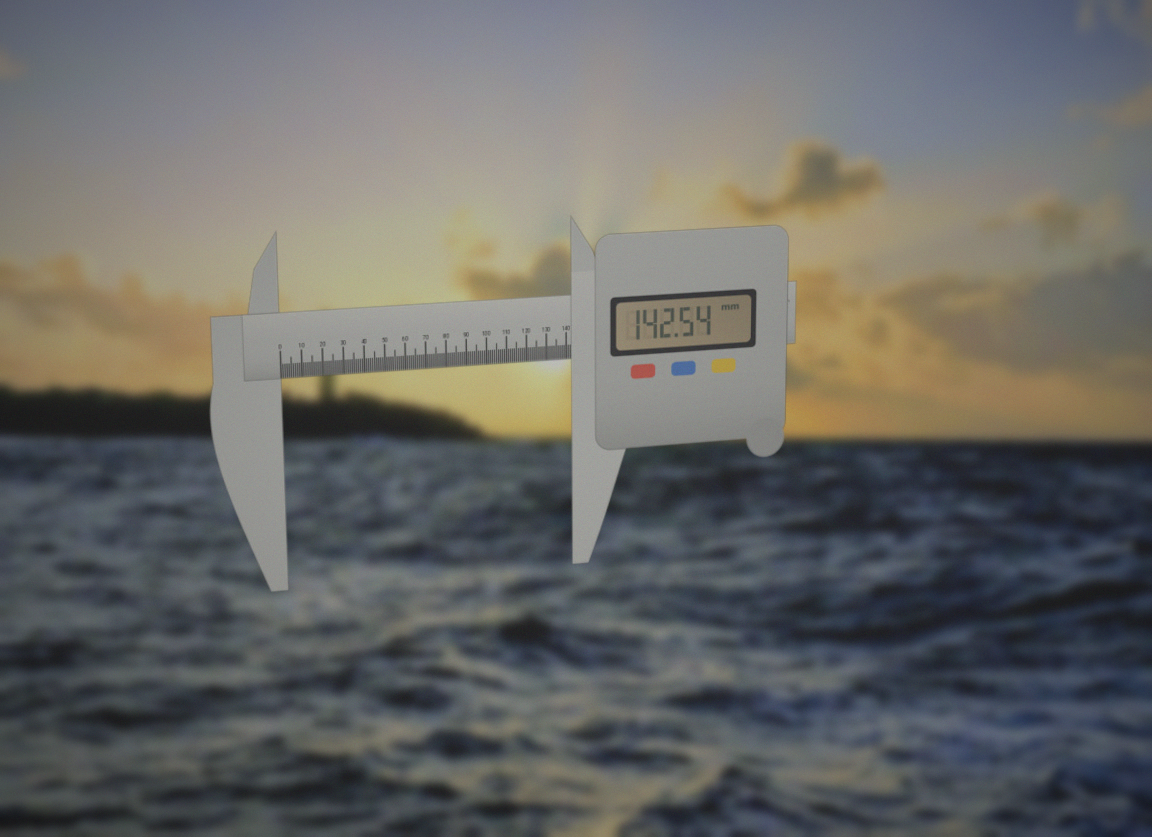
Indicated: 142.54; mm
